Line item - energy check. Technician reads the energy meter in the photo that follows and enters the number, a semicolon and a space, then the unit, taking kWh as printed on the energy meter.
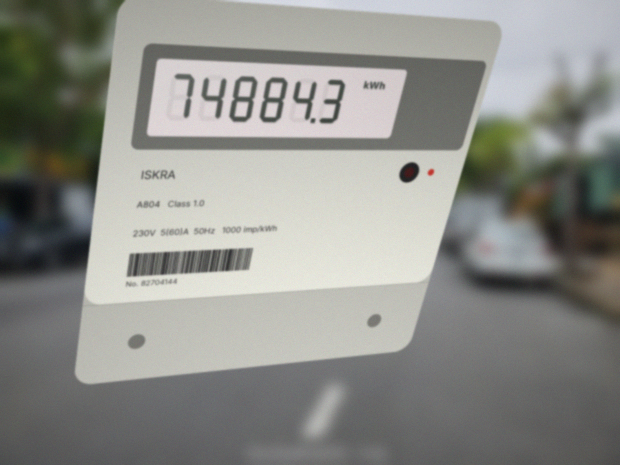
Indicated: 74884.3; kWh
